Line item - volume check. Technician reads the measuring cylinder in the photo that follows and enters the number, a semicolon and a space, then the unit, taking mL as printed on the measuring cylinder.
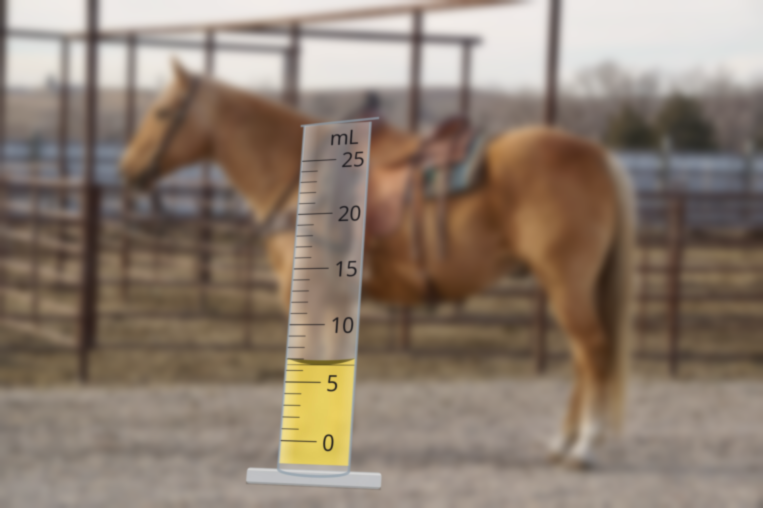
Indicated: 6.5; mL
